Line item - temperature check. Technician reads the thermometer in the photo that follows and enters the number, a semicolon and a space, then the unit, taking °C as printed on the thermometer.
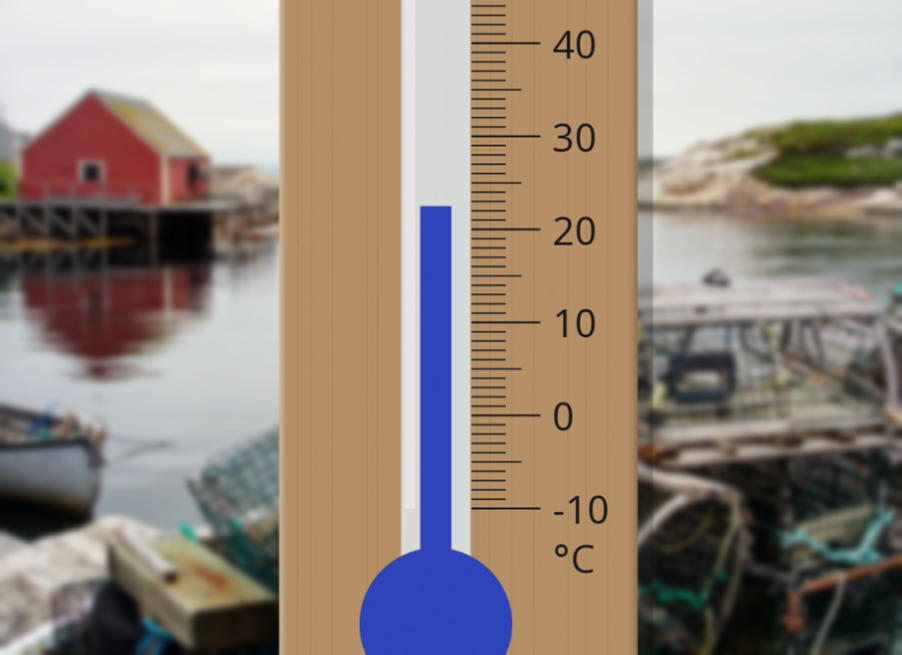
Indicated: 22.5; °C
